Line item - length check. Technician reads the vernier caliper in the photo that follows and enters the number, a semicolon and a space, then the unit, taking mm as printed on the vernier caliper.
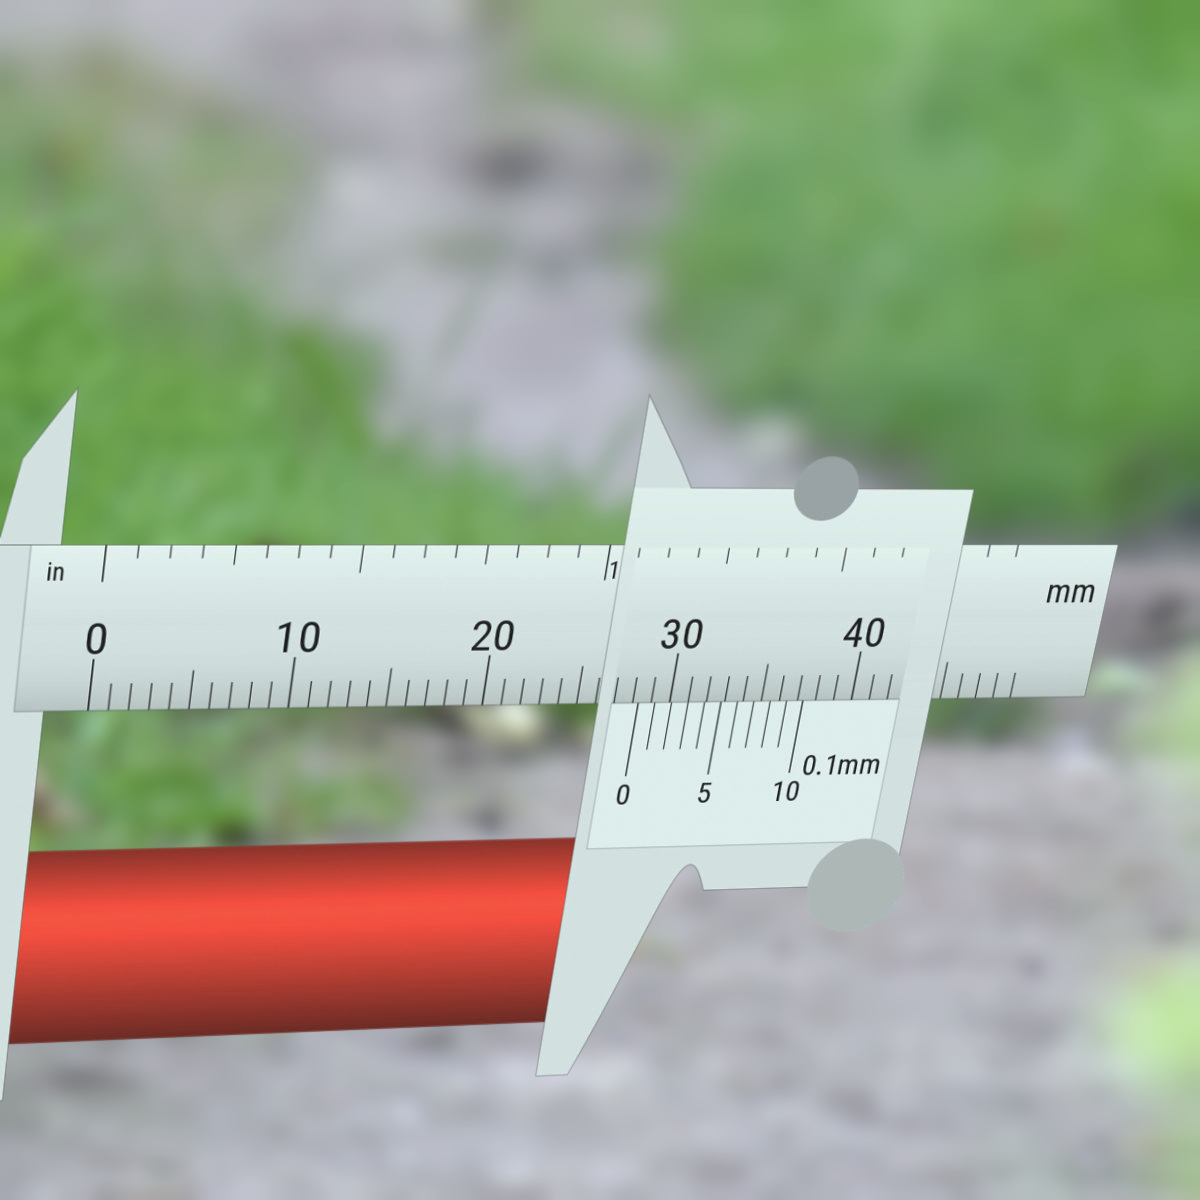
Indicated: 28.3; mm
